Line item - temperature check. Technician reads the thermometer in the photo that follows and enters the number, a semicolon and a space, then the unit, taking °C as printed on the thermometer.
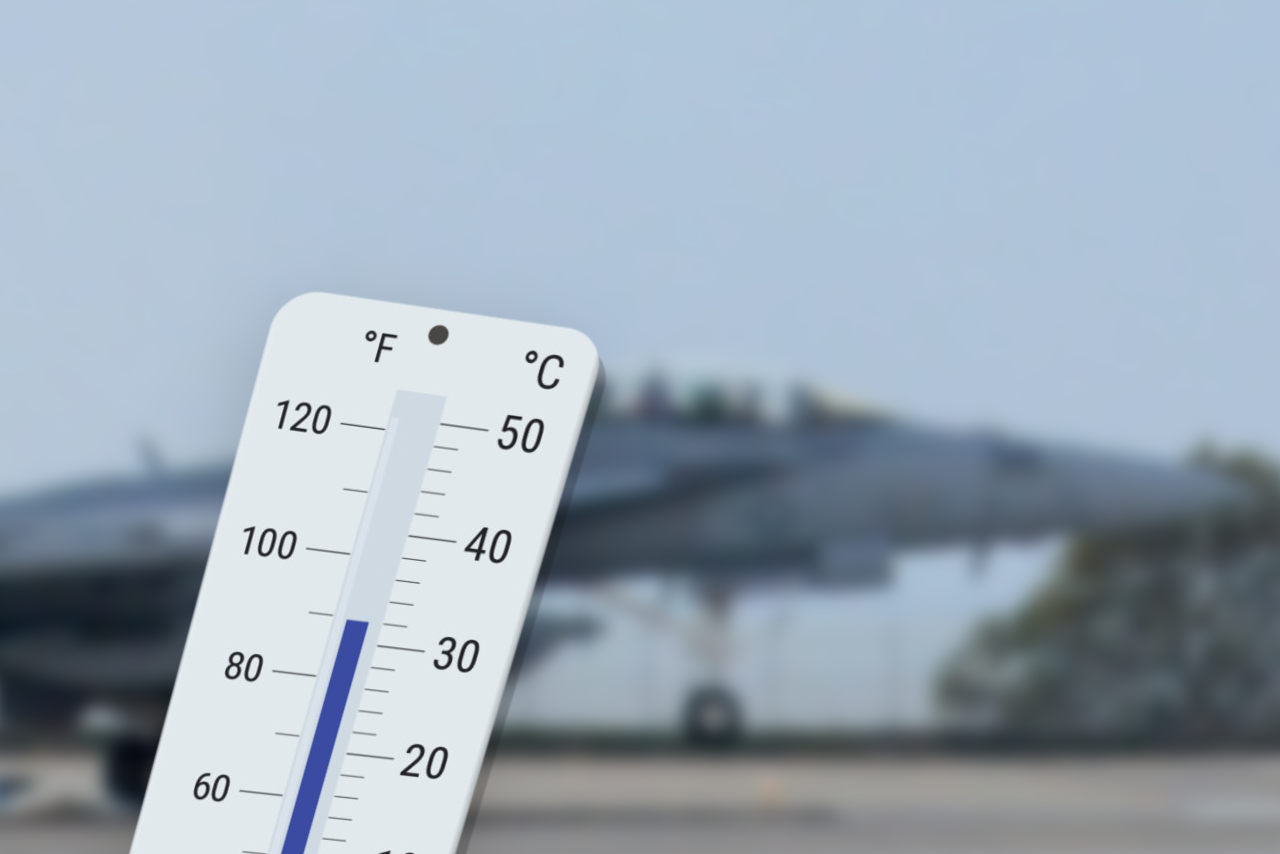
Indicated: 32; °C
